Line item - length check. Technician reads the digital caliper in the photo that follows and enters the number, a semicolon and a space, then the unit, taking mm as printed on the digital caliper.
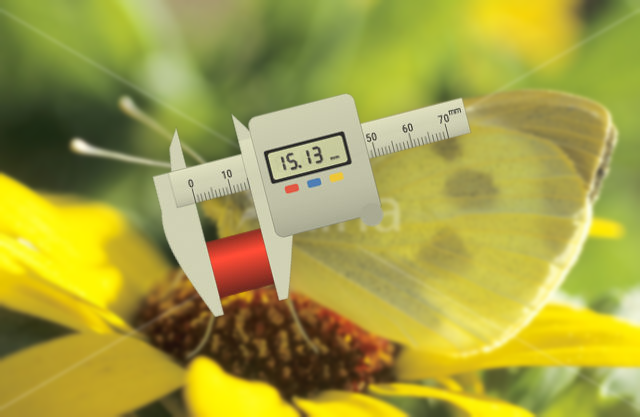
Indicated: 15.13; mm
